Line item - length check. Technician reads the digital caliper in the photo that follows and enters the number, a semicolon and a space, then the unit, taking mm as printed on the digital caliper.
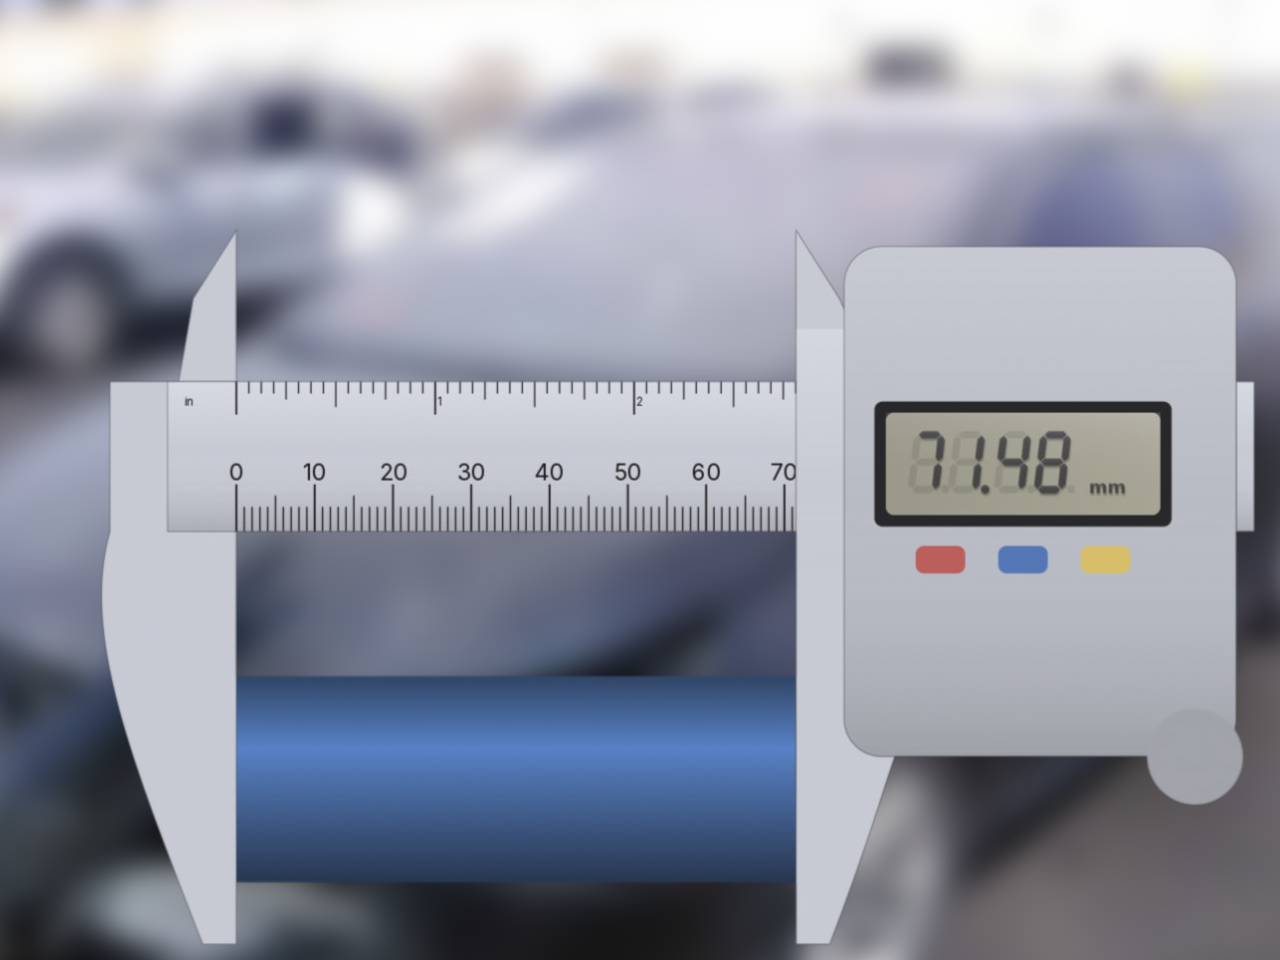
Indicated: 71.48; mm
